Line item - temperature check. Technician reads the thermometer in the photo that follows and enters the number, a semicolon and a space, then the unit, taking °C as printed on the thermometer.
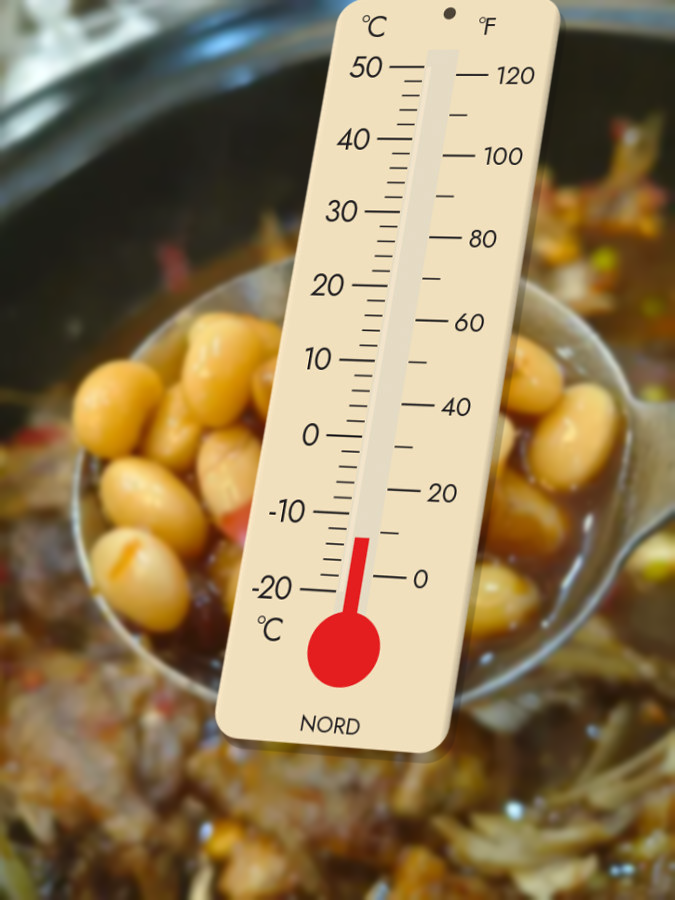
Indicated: -13; °C
